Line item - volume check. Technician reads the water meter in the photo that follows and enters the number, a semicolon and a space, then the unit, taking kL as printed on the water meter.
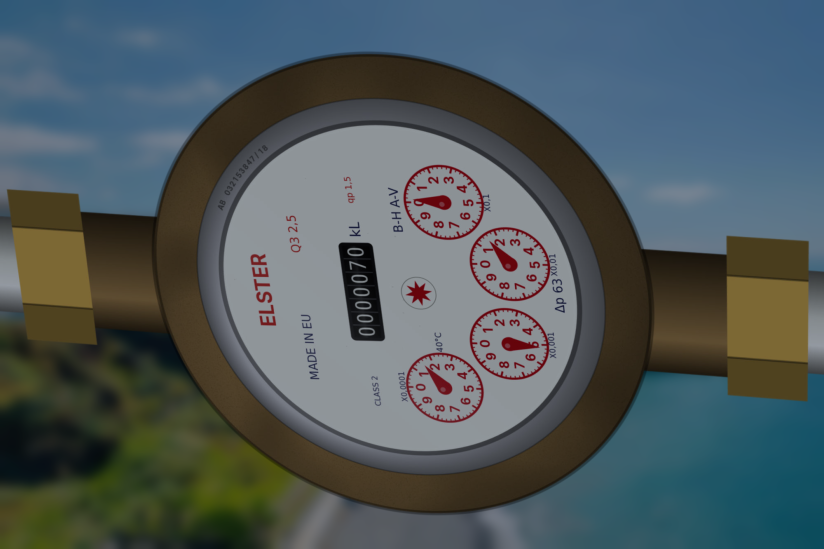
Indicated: 70.0151; kL
